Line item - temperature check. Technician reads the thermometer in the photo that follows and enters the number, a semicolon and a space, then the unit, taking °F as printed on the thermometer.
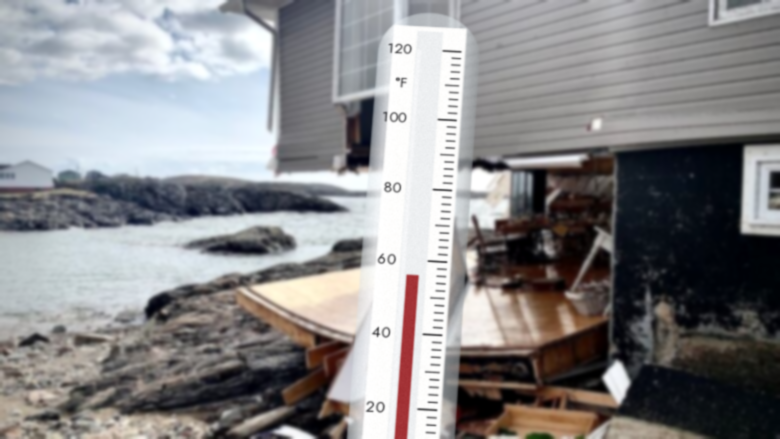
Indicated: 56; °F
